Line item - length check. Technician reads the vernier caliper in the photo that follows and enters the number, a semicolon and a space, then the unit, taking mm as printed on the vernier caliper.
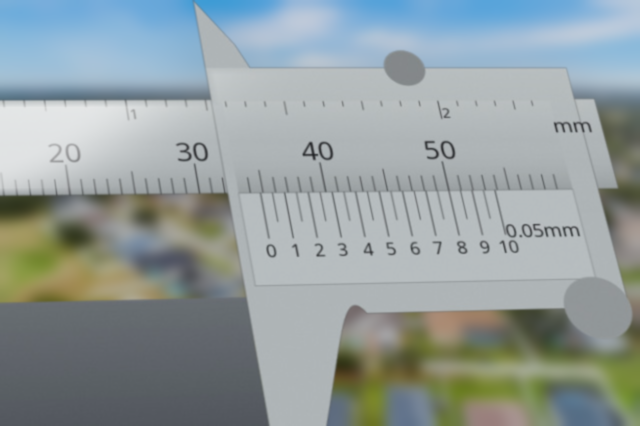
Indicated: 34.8; mm
